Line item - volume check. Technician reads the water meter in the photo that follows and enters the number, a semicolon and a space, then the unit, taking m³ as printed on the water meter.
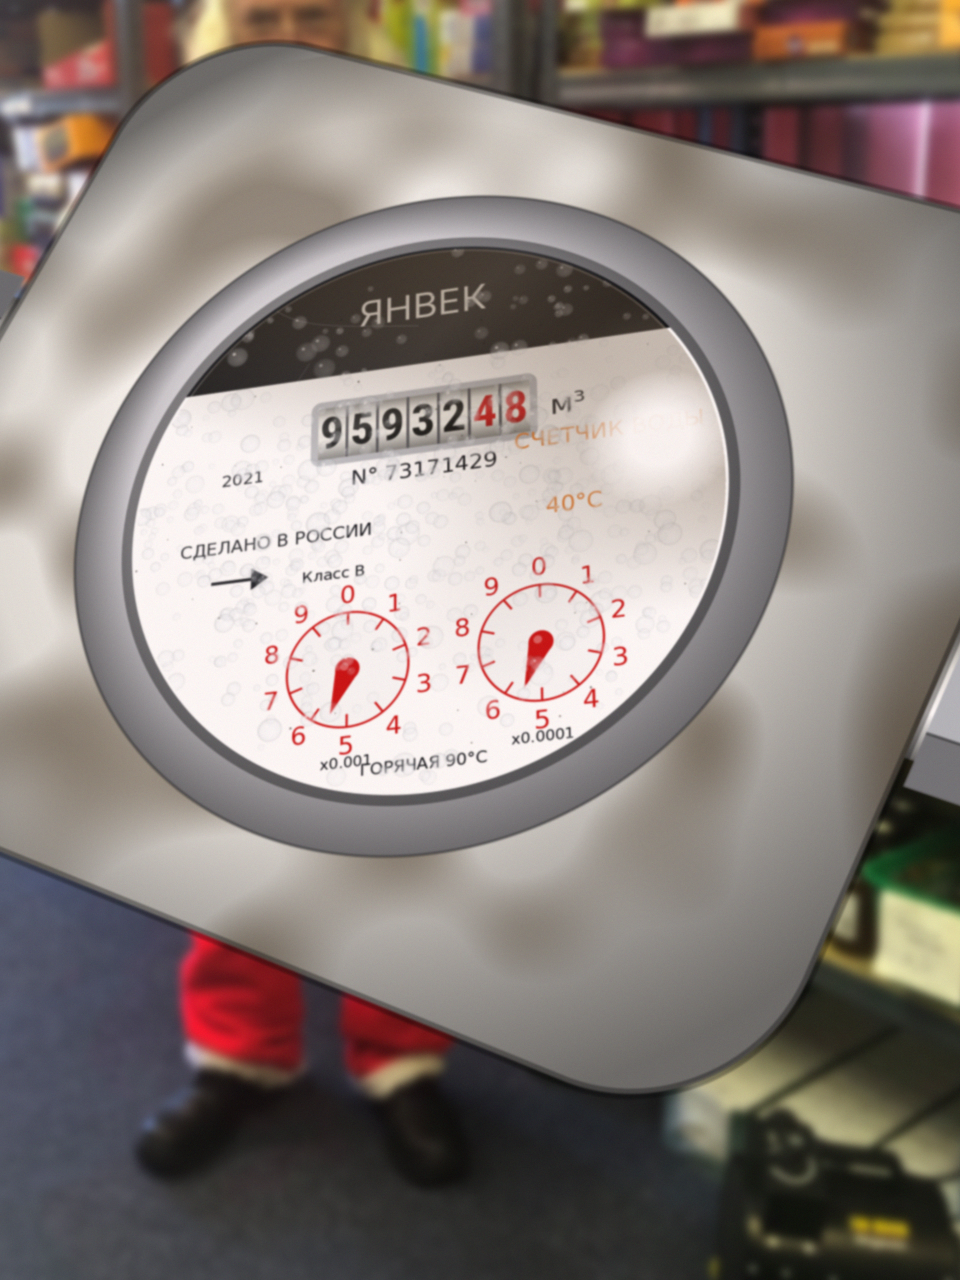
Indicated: 95932.4855; m³
